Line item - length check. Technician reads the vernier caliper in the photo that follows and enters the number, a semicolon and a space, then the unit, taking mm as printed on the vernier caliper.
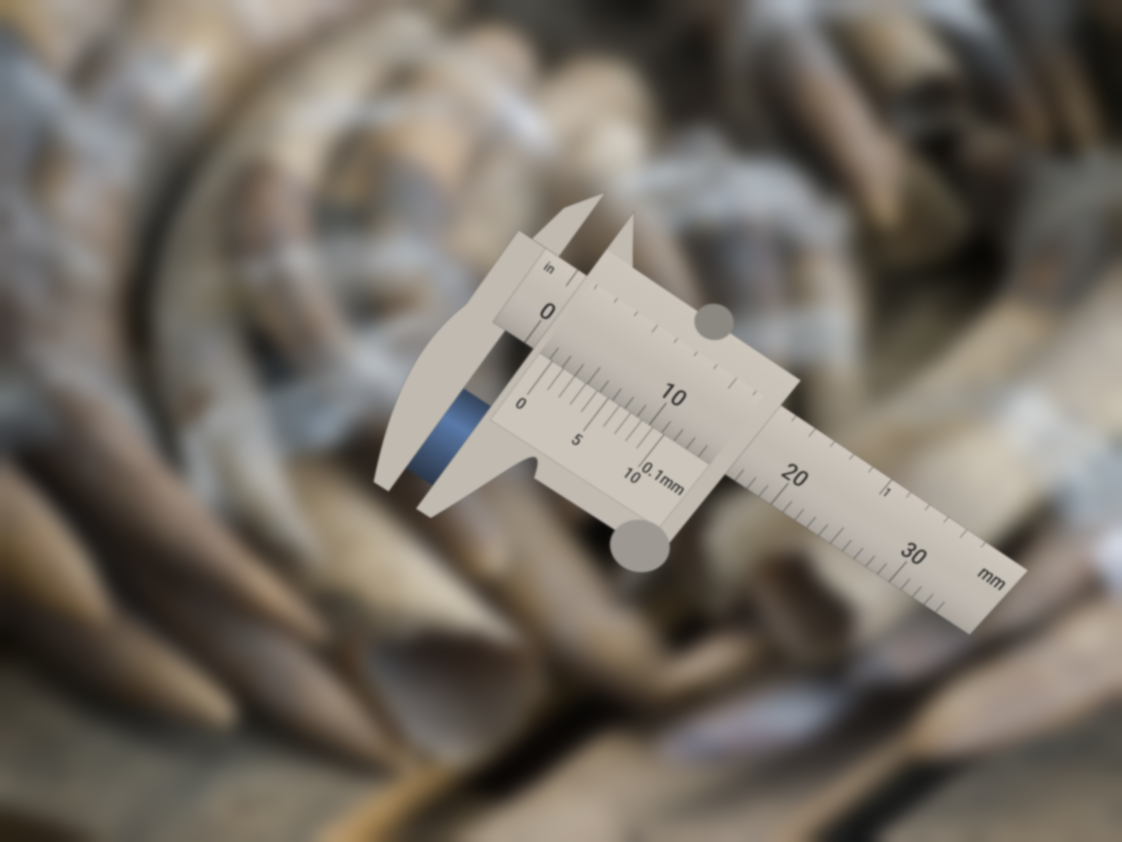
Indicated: 2.2; mm
